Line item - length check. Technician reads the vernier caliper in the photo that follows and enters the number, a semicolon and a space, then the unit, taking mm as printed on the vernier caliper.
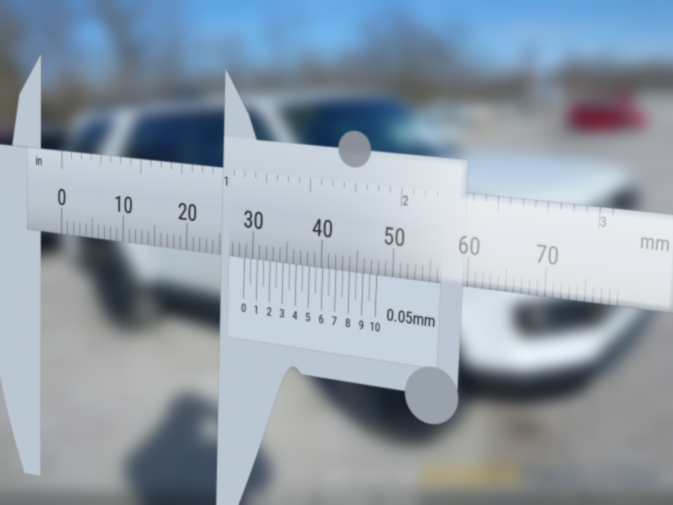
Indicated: 28.8; mm
